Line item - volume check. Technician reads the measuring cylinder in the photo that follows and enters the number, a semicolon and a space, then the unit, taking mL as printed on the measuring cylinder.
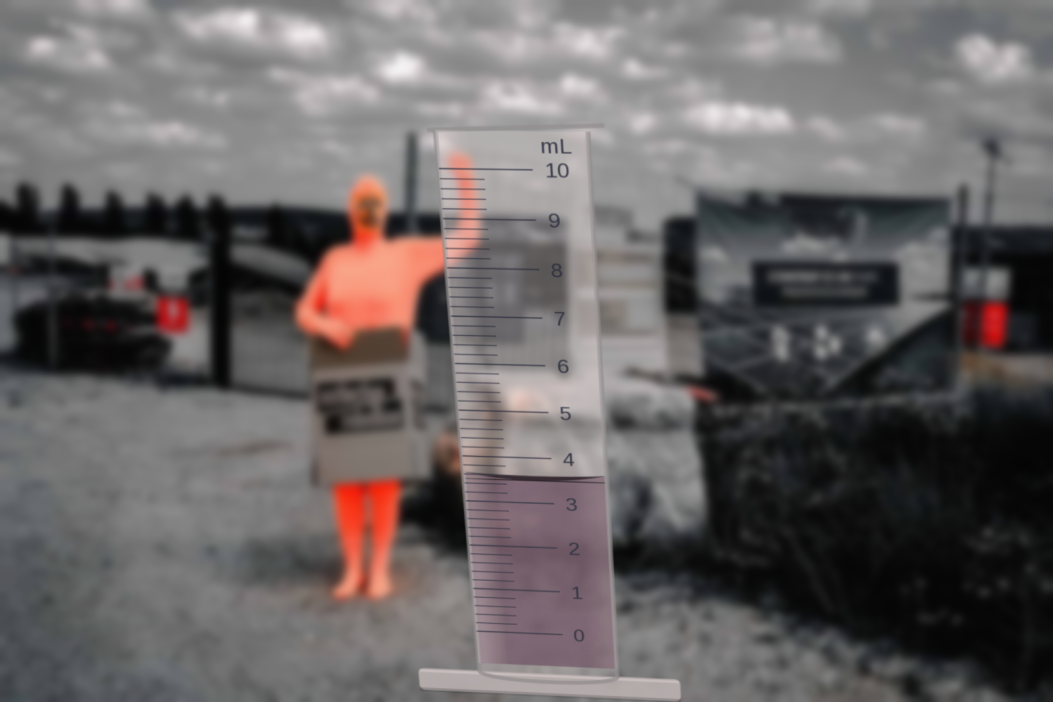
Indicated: 3.5; mL
